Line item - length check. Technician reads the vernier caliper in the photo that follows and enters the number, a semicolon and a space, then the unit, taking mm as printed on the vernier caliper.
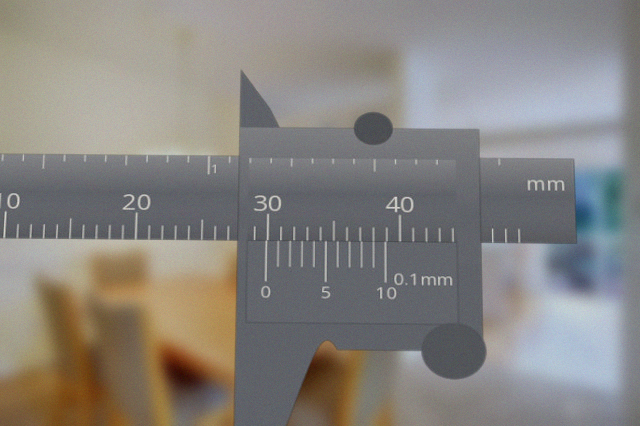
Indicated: 29.9; mm
